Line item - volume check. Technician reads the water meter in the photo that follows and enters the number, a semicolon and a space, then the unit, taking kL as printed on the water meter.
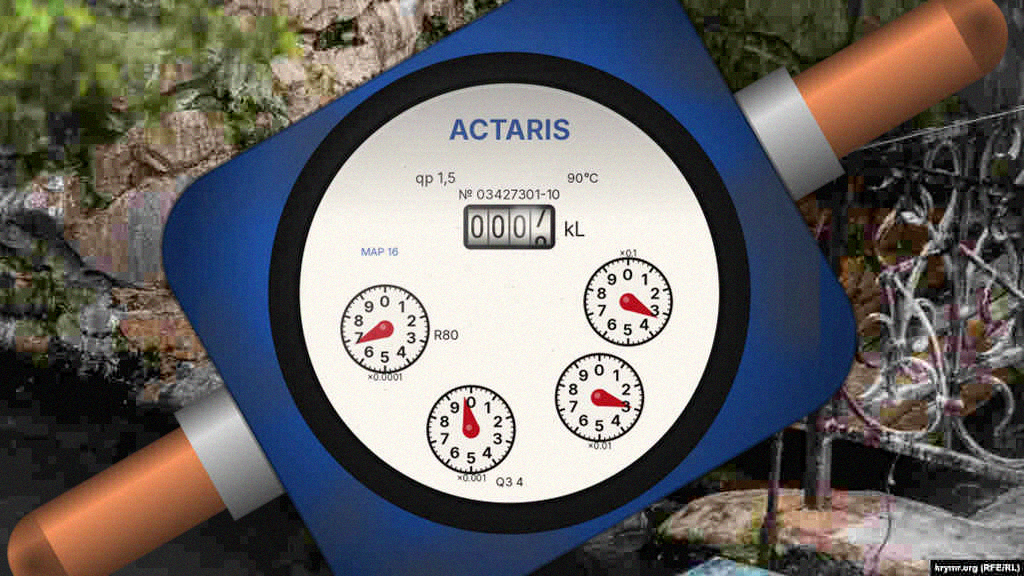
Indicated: 7.3296; kL
